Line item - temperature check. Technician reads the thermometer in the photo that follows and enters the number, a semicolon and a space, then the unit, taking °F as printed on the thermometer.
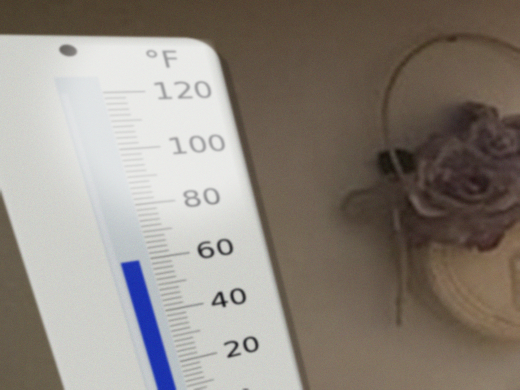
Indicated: 60; °F
